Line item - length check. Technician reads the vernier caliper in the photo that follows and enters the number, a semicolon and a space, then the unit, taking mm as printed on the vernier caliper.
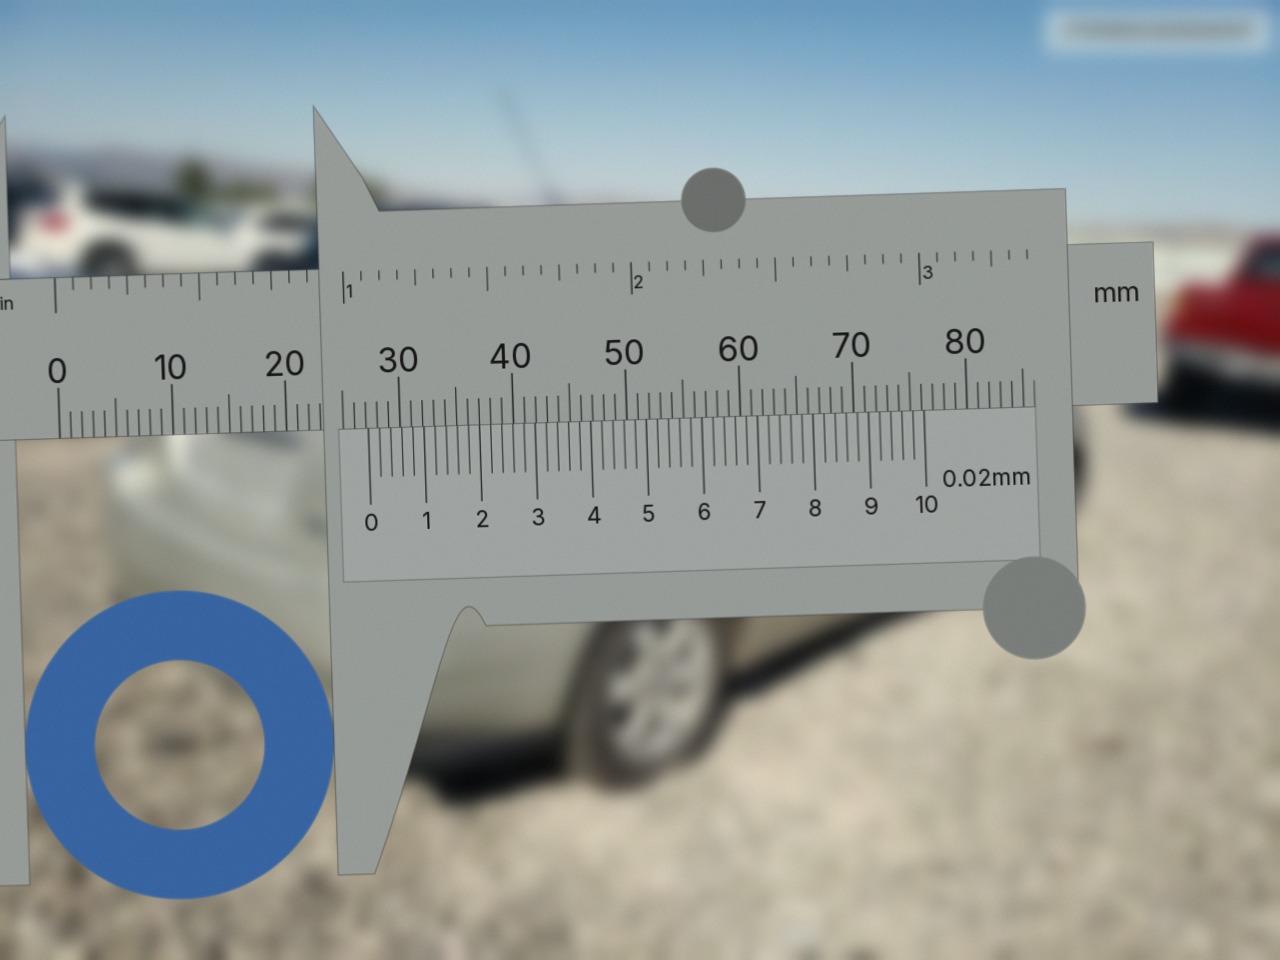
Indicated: 27.2; mm
